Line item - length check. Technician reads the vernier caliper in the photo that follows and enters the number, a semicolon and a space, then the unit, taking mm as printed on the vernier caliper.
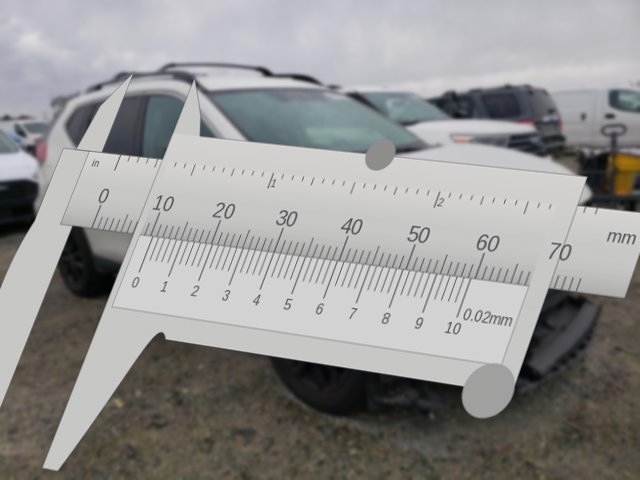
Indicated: 10.4; mm
